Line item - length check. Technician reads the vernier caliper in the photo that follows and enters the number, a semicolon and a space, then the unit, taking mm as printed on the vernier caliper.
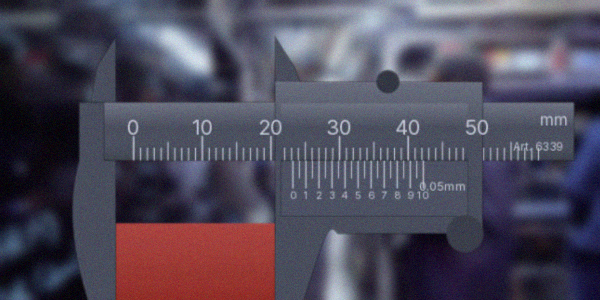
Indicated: 23.2; mm
